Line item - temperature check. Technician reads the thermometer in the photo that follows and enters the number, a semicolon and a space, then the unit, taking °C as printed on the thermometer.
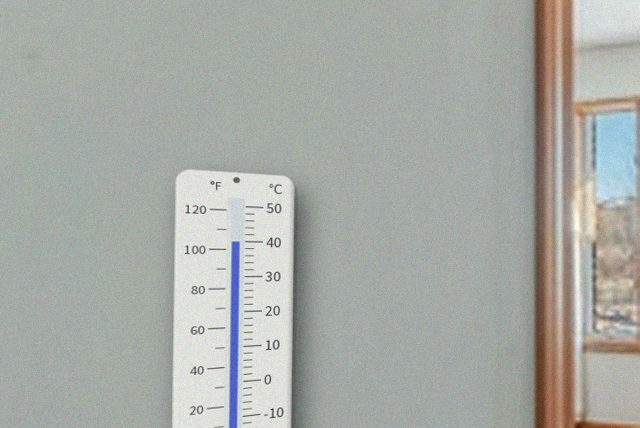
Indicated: 40; °C
